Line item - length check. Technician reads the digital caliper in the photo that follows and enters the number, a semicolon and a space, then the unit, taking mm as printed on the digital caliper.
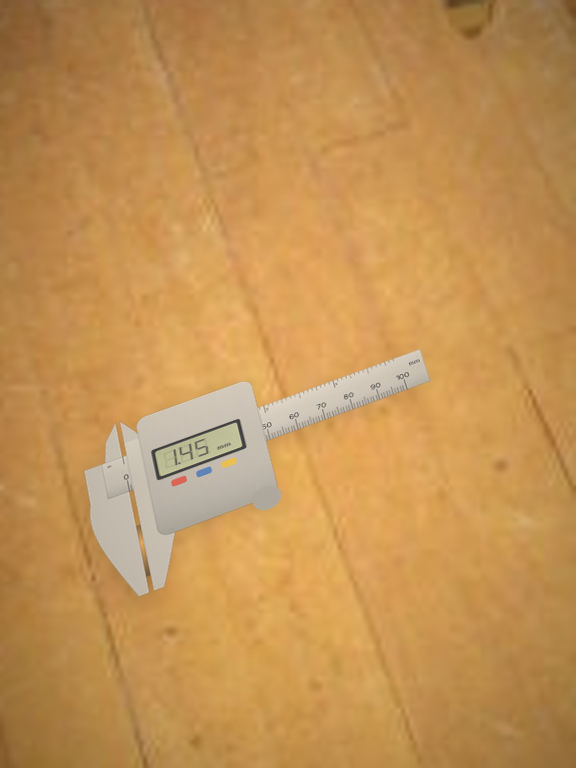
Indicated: 1.45; mm
